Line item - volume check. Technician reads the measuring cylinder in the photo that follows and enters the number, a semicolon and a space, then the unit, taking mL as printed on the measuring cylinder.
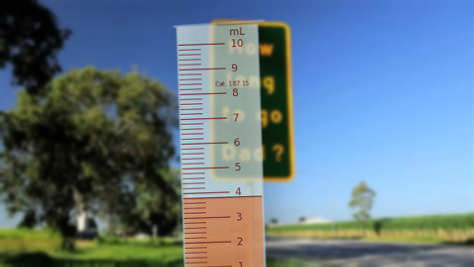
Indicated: 3.8; mL
